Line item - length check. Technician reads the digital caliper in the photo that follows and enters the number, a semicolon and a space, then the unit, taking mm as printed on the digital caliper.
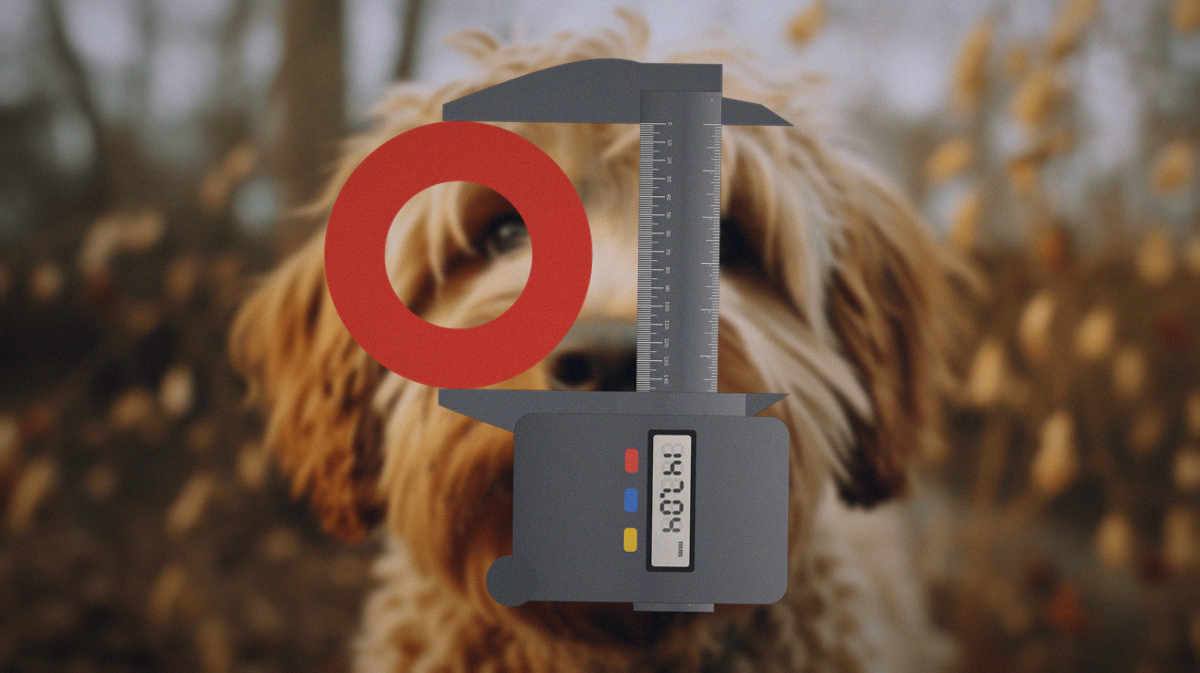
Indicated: 147.04; mm
